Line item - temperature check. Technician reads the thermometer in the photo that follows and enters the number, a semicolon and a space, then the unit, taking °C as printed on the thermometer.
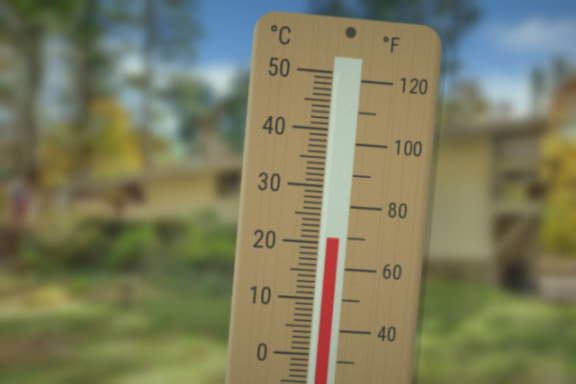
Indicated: 21; °C
